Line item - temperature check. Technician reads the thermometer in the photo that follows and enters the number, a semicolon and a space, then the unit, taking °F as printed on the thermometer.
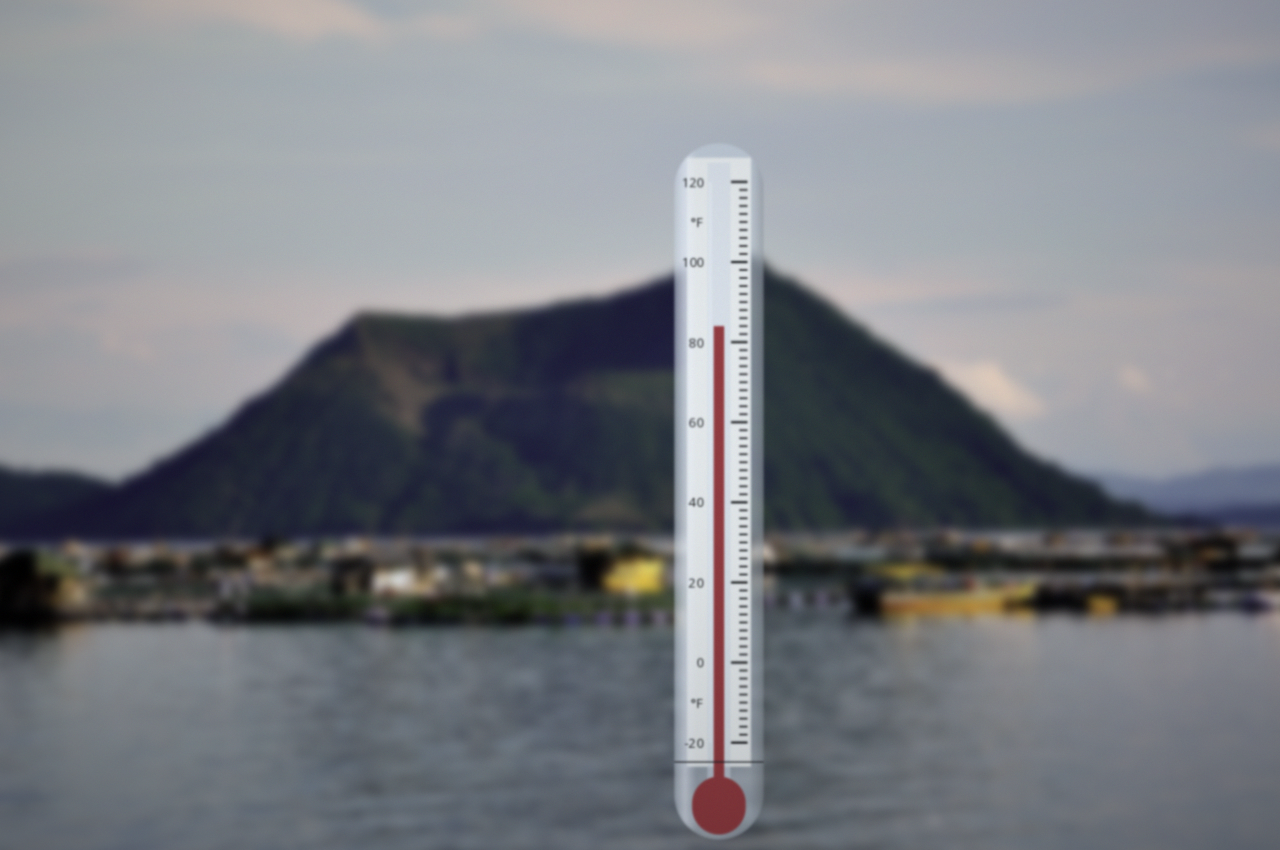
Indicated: 84; °F
